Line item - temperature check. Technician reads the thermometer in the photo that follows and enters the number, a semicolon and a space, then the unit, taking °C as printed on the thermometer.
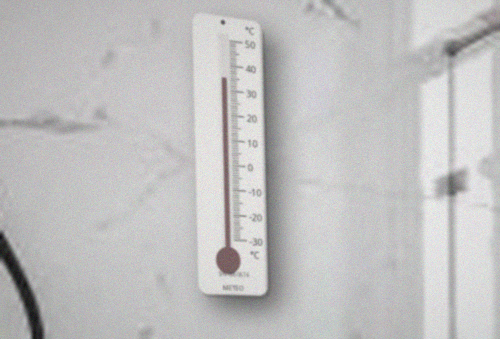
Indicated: 35; °C
